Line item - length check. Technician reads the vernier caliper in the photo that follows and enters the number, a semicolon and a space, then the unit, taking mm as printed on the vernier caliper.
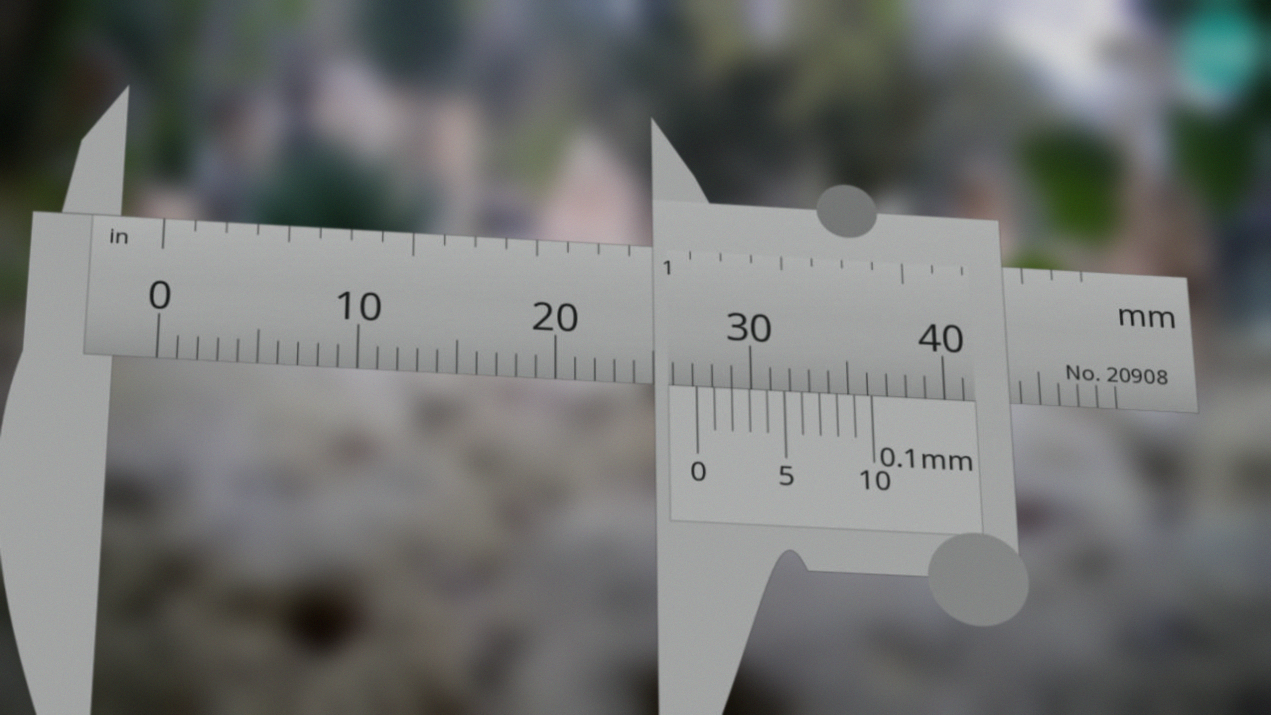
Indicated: 27.2; mm
